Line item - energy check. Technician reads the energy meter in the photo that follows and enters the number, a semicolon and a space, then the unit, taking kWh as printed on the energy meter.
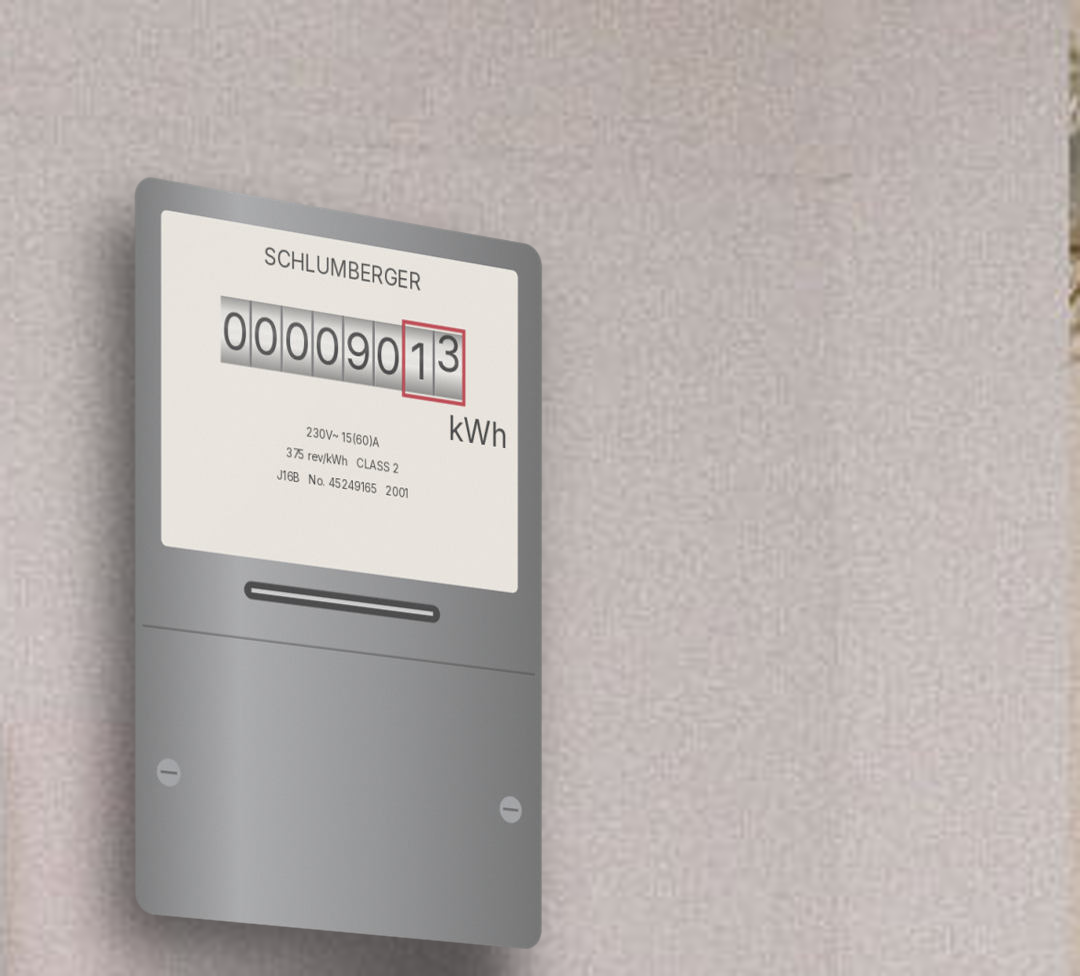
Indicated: 90.13; kWh
